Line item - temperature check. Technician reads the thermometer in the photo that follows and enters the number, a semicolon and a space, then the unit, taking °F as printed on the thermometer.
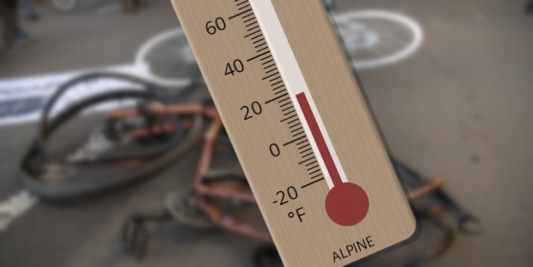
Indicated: 18; °F
